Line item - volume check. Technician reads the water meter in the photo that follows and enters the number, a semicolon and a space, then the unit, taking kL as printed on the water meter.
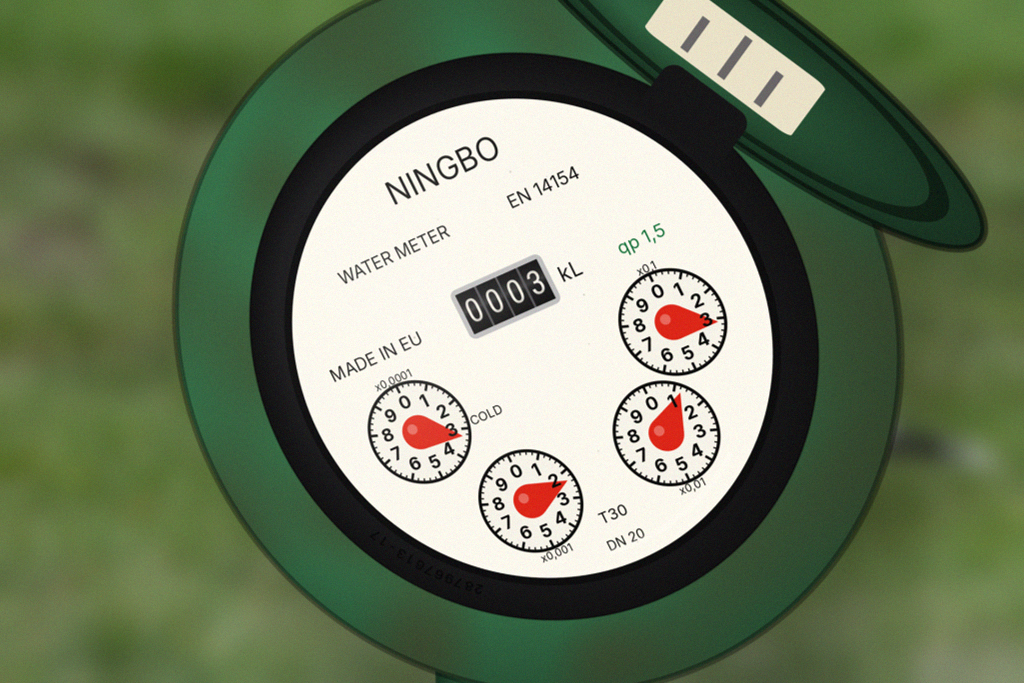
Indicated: 3.3123; kL
